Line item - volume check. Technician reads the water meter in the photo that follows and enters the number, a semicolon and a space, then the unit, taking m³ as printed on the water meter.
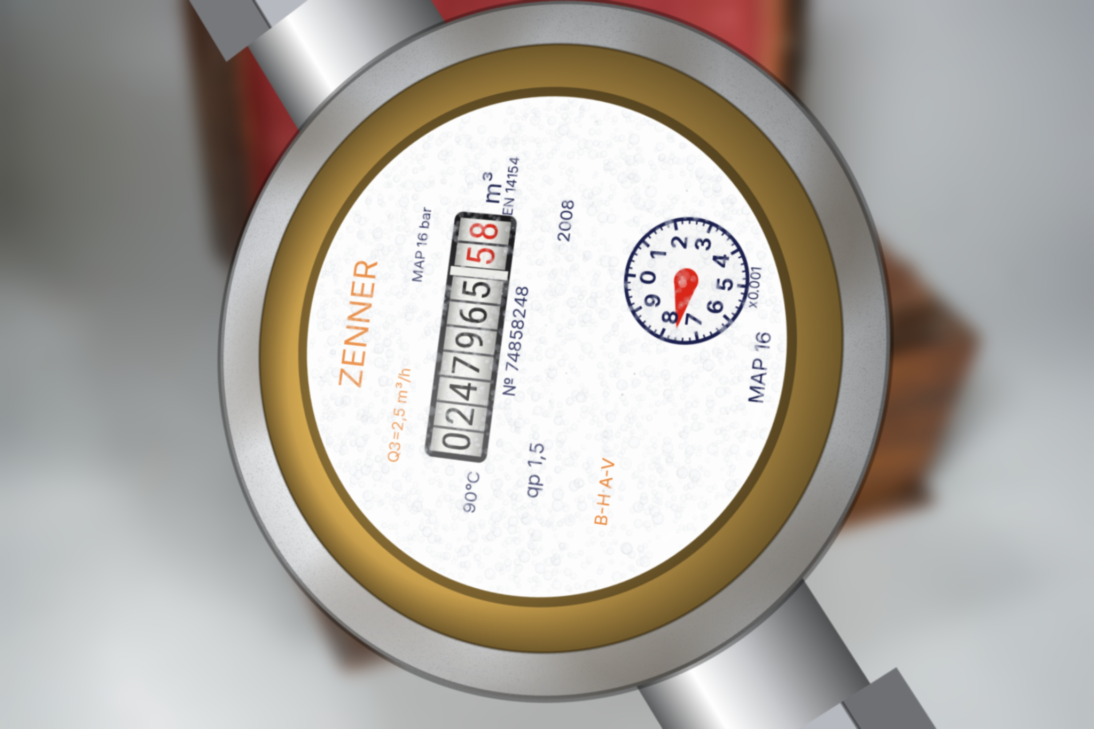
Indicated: 247965.587; m³
